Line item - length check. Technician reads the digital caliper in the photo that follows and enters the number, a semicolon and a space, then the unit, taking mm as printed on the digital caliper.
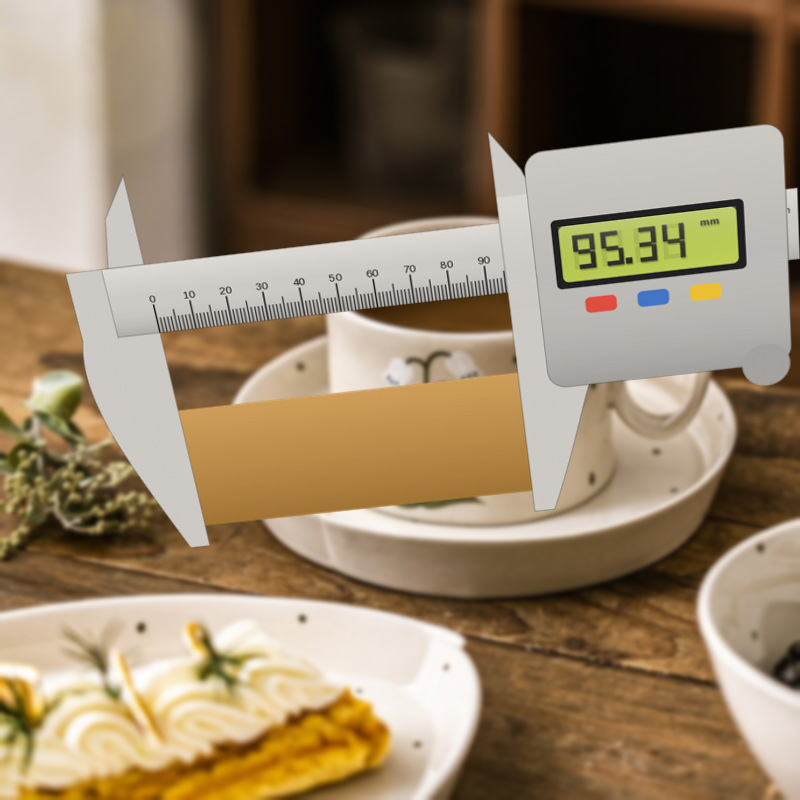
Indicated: 95.34; mm
